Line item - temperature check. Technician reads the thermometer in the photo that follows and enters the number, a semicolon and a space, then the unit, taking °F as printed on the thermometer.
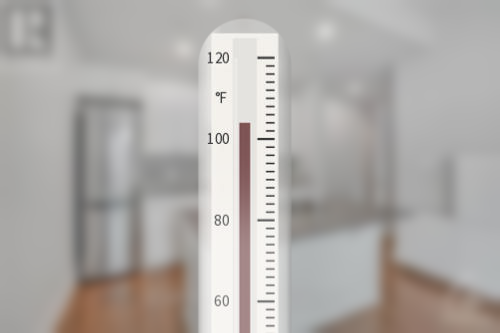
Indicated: 104; °F
